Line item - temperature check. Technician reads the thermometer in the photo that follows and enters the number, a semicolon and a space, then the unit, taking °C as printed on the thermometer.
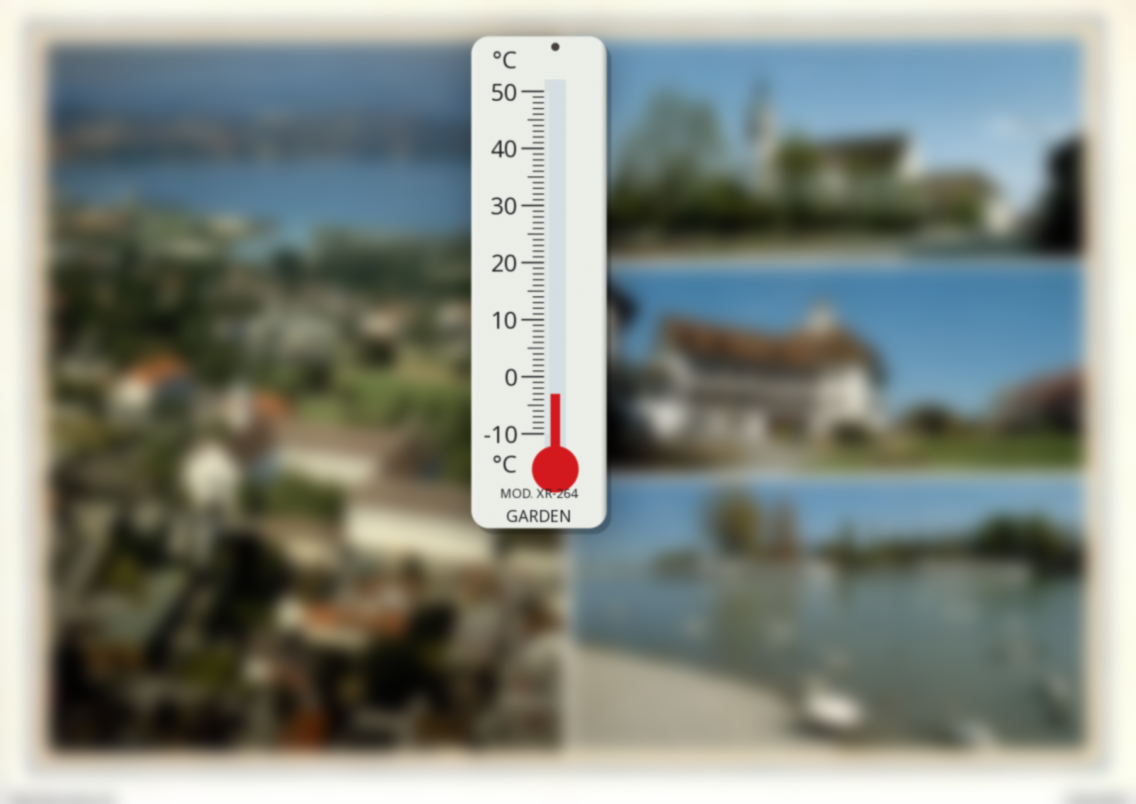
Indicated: -3; °C
